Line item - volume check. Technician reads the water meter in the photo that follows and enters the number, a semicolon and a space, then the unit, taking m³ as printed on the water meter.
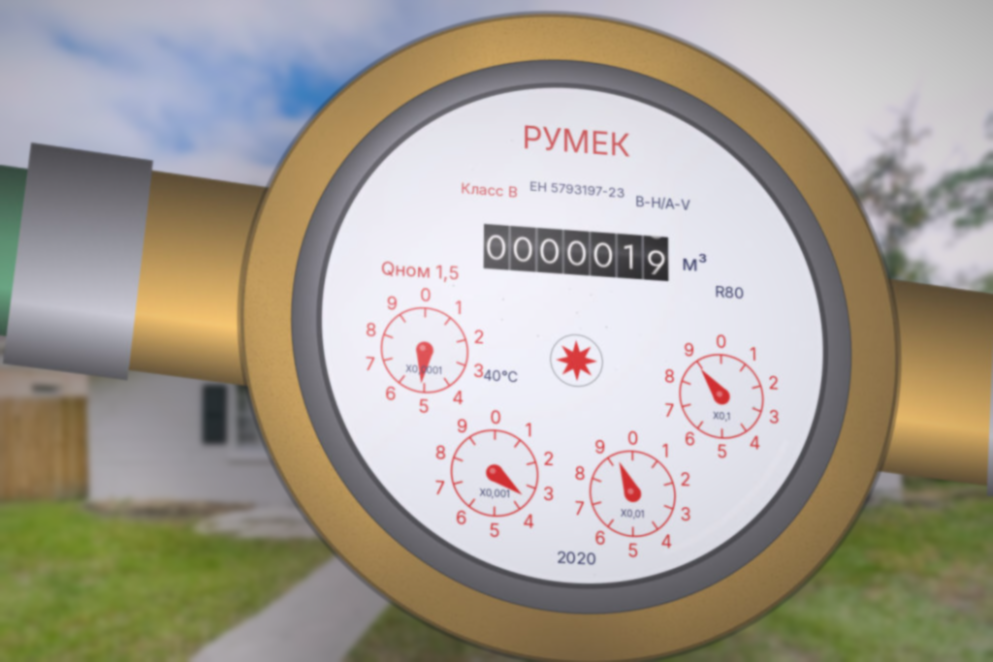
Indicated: 18.8935; m³
